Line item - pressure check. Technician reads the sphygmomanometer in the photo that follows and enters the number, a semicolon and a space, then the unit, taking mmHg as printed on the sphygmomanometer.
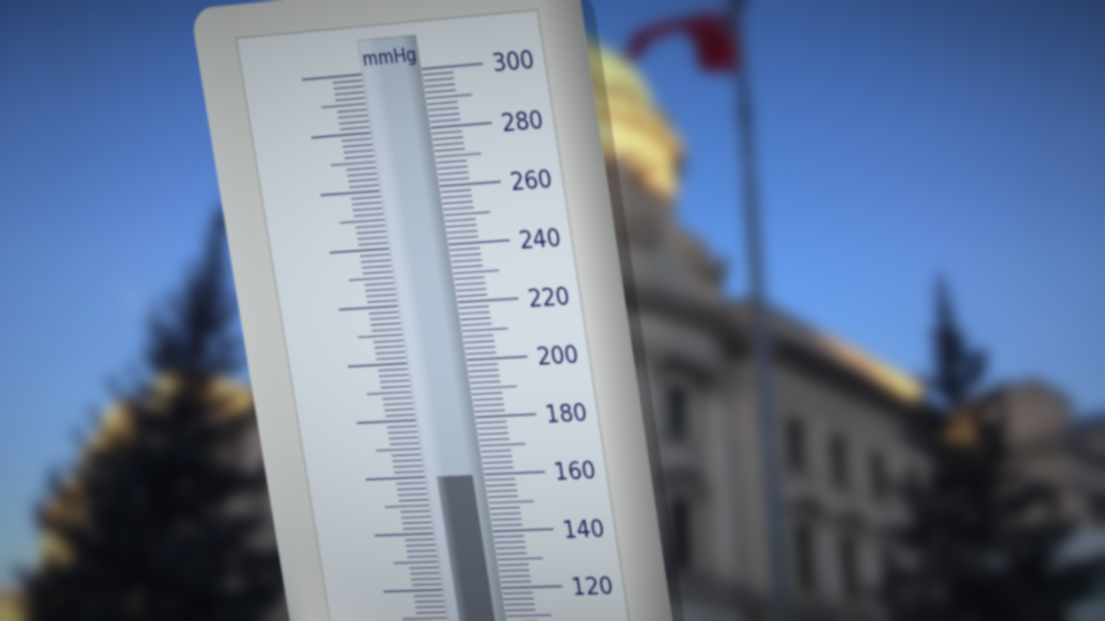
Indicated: 160; mmHg
